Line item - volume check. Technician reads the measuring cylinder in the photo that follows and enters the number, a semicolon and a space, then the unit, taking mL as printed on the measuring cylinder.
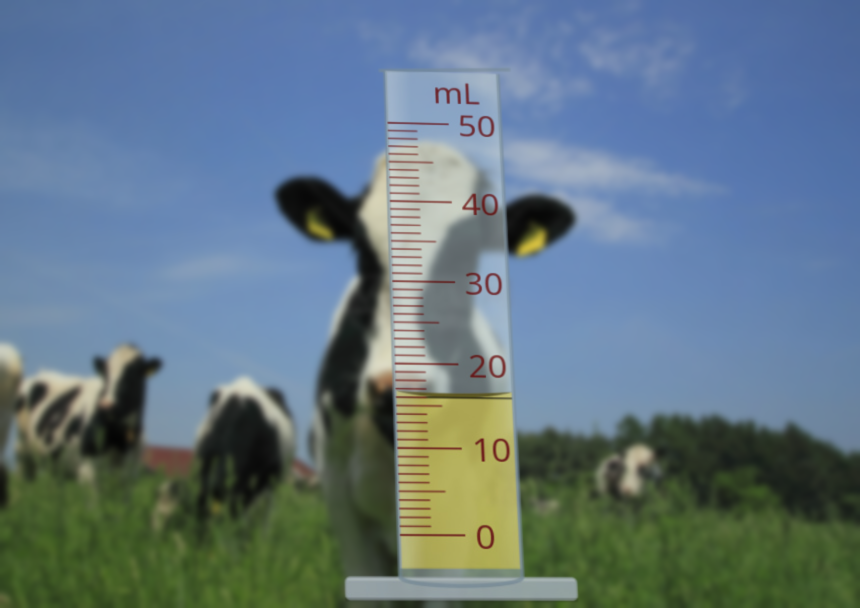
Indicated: 16; mL
